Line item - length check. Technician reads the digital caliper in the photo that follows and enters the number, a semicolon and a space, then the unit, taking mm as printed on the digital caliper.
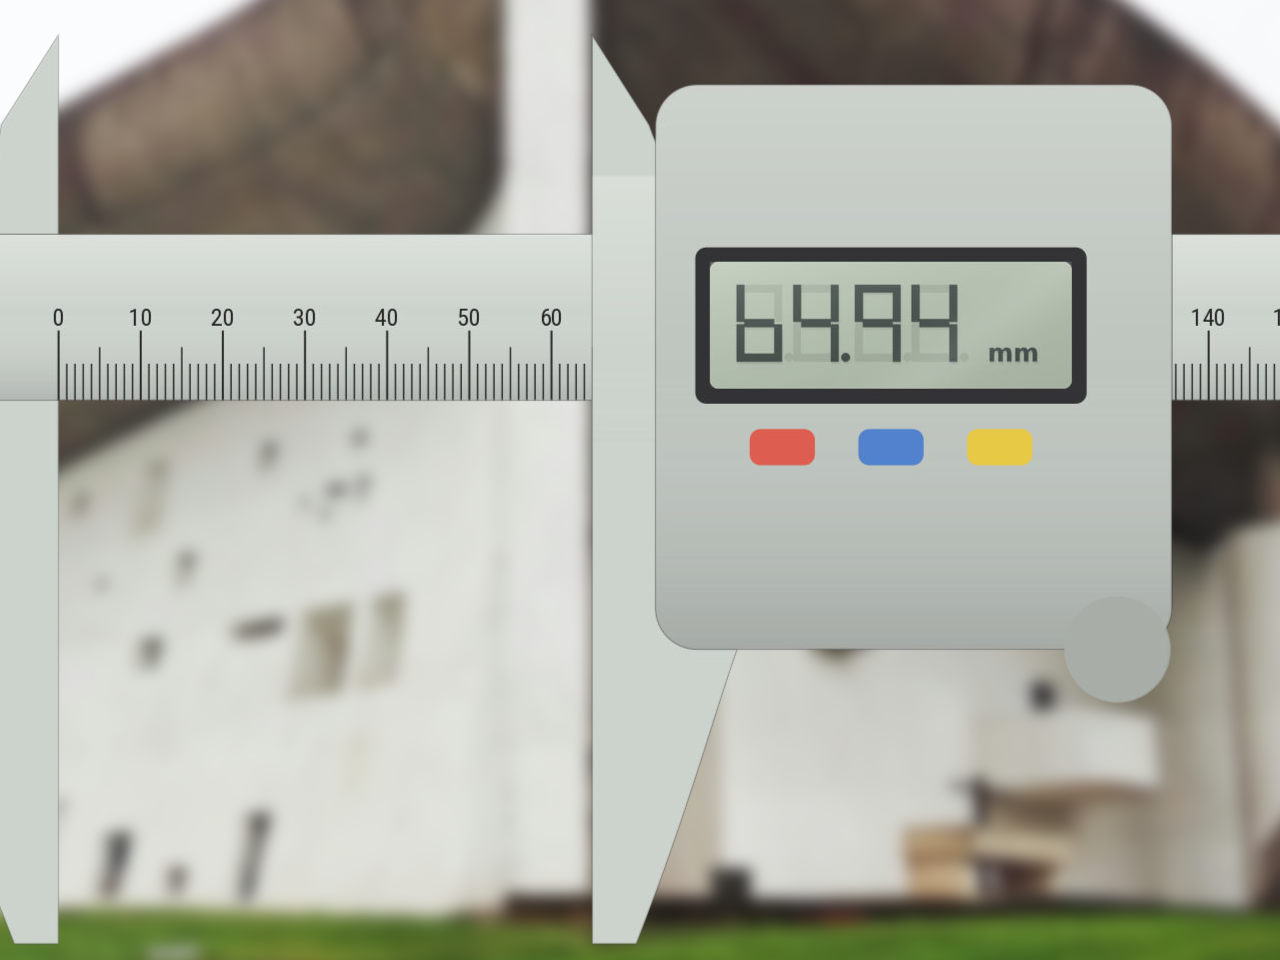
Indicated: 64.94; mm
